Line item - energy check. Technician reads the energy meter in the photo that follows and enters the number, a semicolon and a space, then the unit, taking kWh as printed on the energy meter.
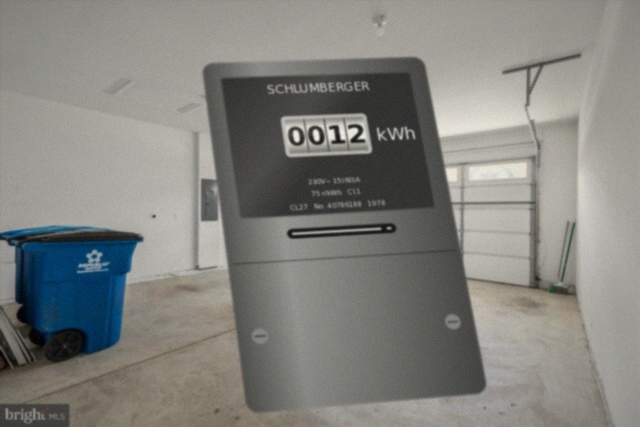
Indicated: 12; kWh
